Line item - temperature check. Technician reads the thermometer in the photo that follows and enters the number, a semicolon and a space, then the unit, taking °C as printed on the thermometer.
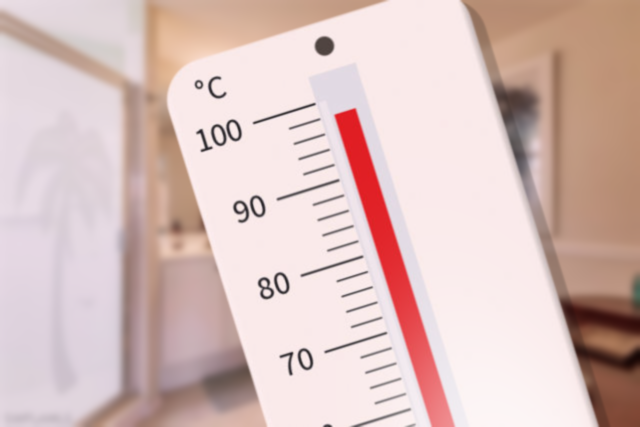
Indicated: 98; °C
